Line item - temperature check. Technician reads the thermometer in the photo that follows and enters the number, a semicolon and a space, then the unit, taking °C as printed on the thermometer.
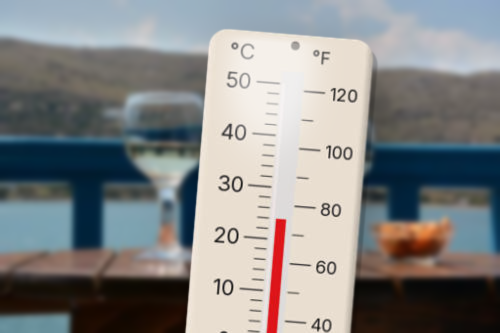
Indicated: 24; °C
